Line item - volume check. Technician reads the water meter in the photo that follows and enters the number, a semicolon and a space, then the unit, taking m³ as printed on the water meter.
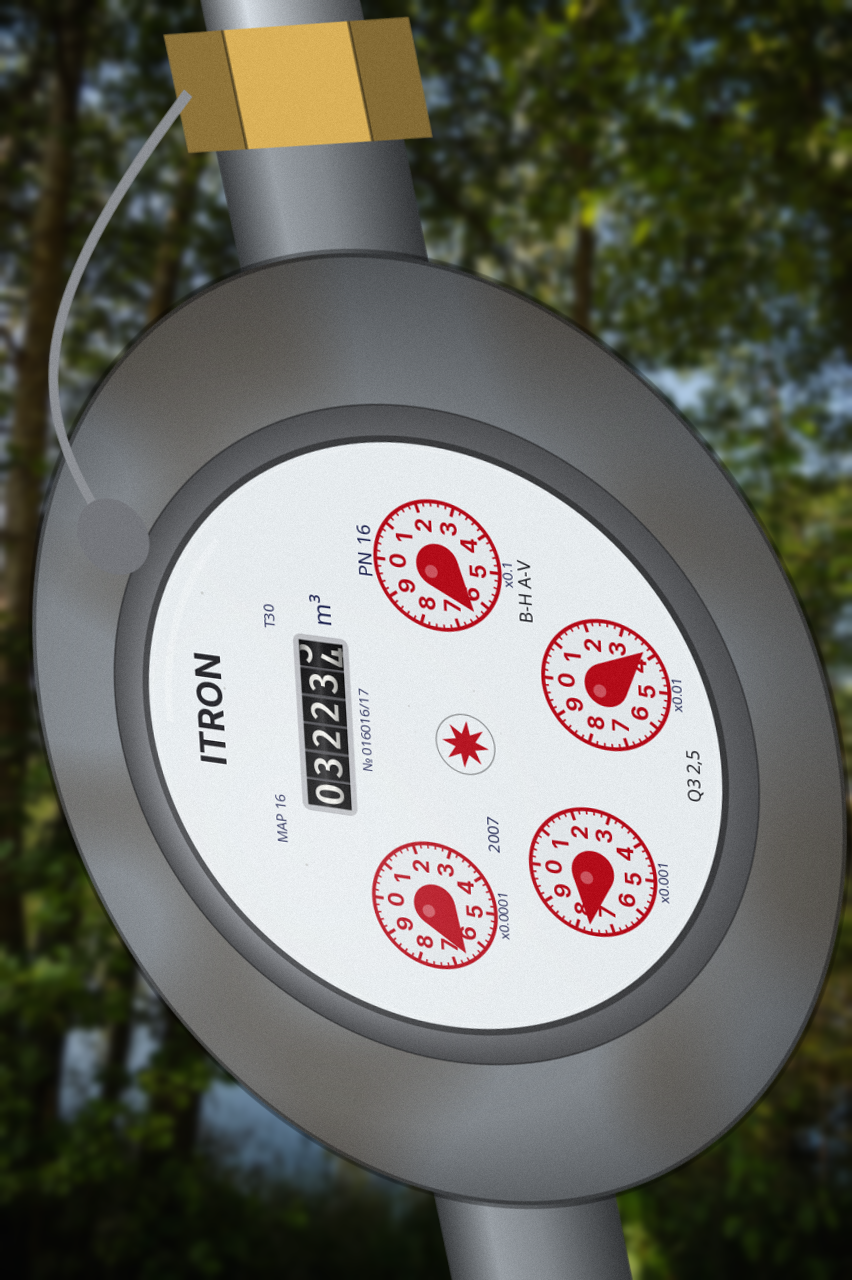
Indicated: 32233.6376; m³
